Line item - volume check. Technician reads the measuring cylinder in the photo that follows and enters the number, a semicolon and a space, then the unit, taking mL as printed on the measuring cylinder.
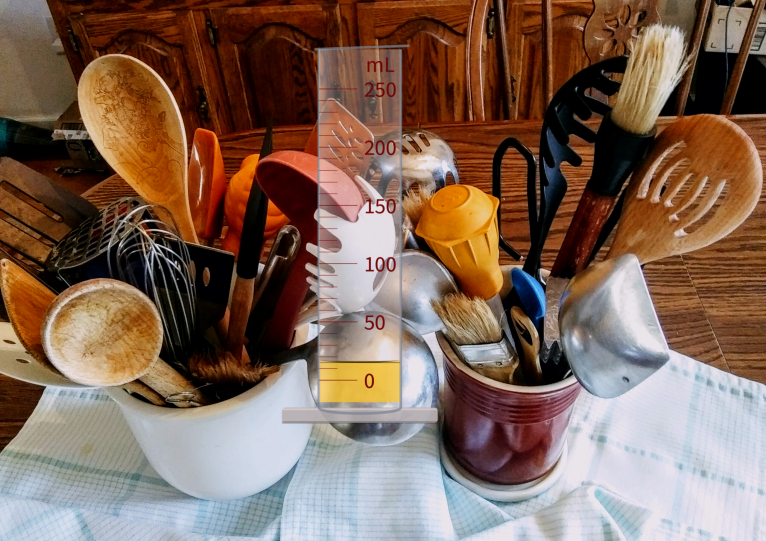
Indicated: 15; mL
